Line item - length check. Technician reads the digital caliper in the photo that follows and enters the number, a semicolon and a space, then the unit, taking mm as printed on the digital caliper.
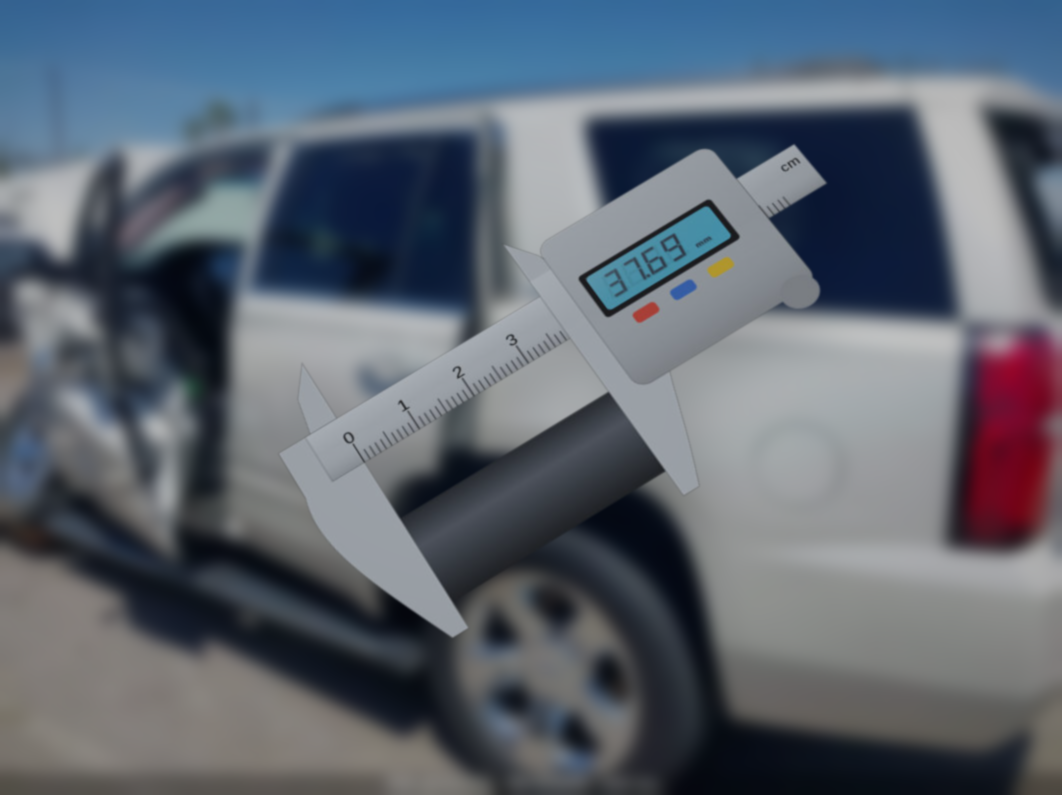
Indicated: 37.69; mm
